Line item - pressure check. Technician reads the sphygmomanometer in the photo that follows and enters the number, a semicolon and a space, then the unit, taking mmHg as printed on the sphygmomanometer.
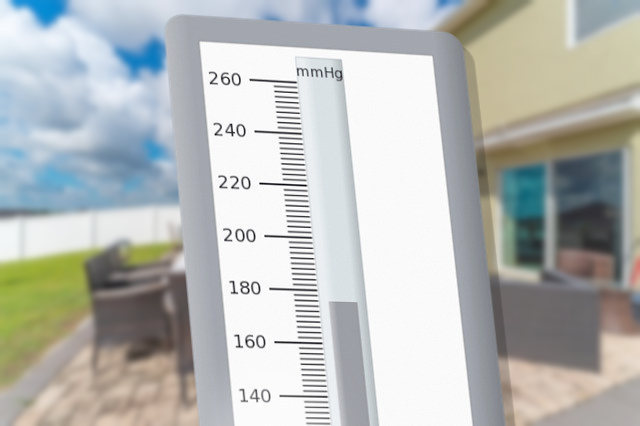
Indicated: 176; mmHg
